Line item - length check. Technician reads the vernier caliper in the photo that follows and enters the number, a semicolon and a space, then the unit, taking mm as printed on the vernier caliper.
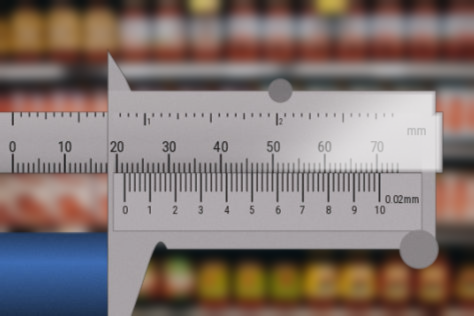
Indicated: 21.5; mm
